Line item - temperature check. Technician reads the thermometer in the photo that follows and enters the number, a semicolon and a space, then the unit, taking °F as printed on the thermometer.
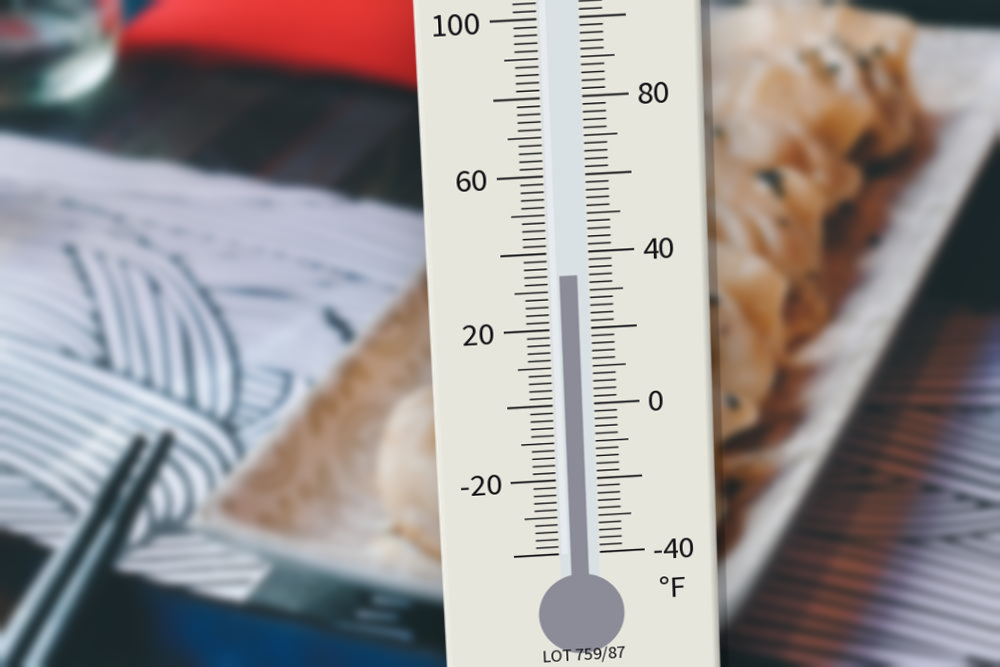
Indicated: 34; °F
